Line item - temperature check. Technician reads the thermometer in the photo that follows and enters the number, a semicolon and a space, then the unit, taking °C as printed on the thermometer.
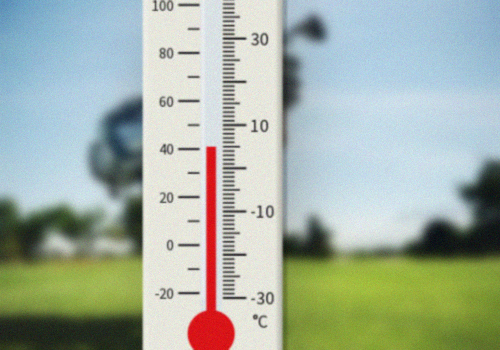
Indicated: 5; °C
